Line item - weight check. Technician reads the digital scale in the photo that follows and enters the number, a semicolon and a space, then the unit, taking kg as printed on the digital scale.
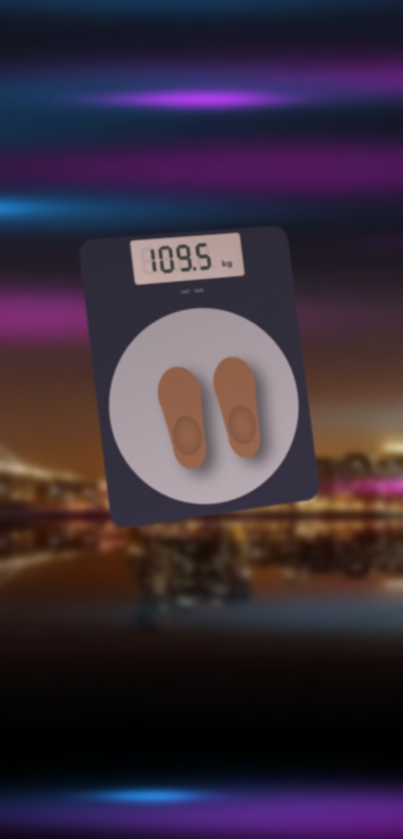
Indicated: 109.5; kg
